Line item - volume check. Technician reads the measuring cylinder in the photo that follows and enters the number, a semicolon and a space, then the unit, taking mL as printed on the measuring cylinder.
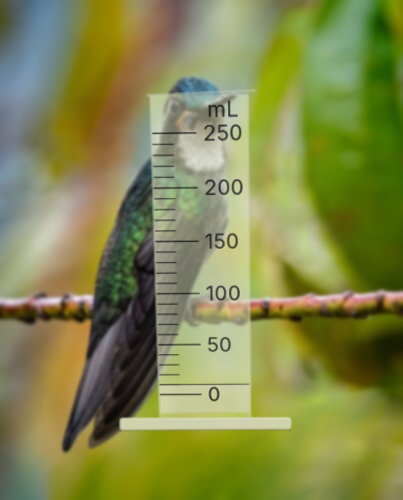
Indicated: 10; mL
